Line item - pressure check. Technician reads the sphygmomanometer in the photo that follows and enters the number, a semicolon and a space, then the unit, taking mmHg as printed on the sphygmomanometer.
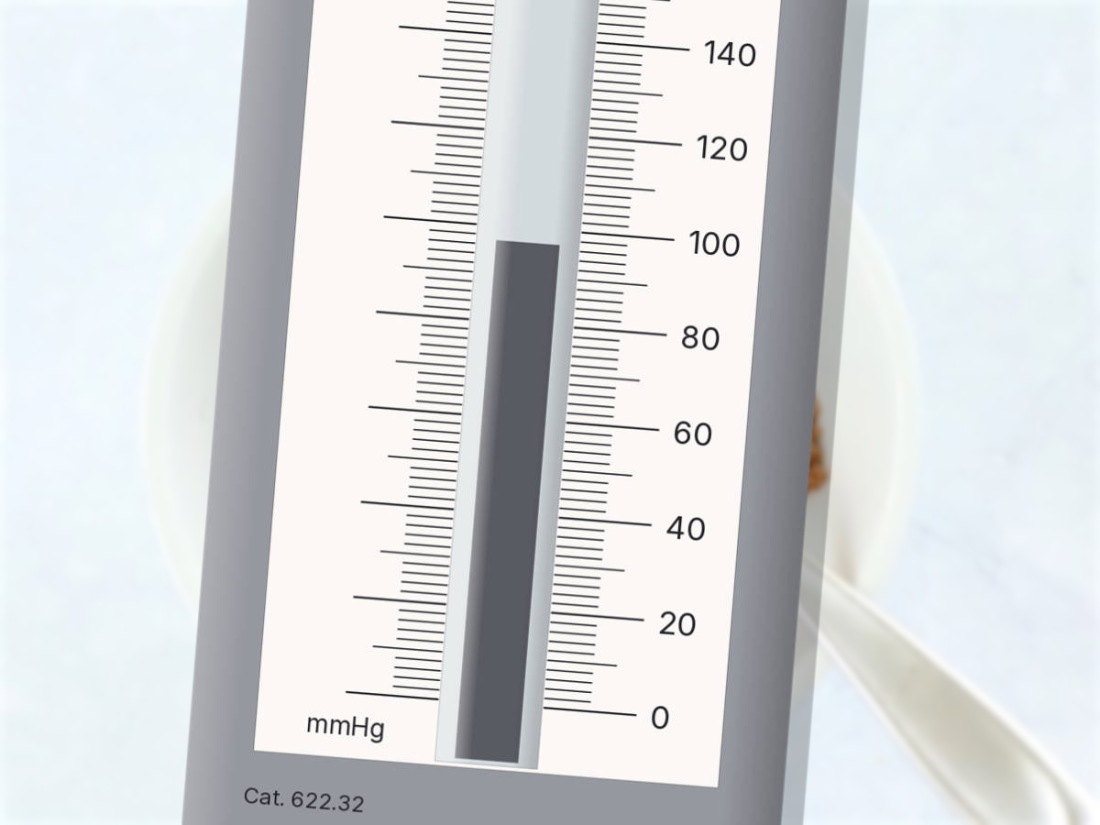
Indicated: 97; mmHg
